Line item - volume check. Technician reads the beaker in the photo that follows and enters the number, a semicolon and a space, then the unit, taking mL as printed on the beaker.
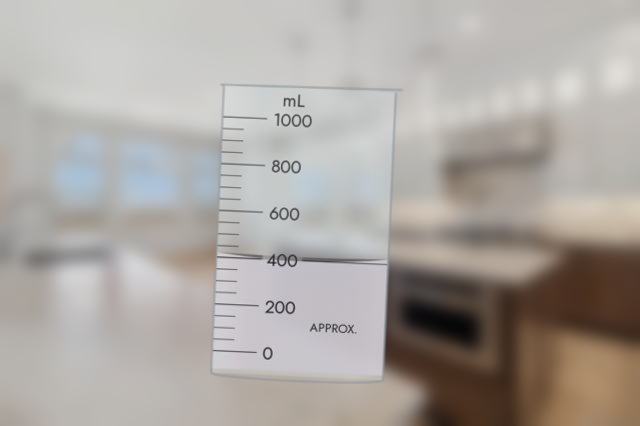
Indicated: 400; mL
